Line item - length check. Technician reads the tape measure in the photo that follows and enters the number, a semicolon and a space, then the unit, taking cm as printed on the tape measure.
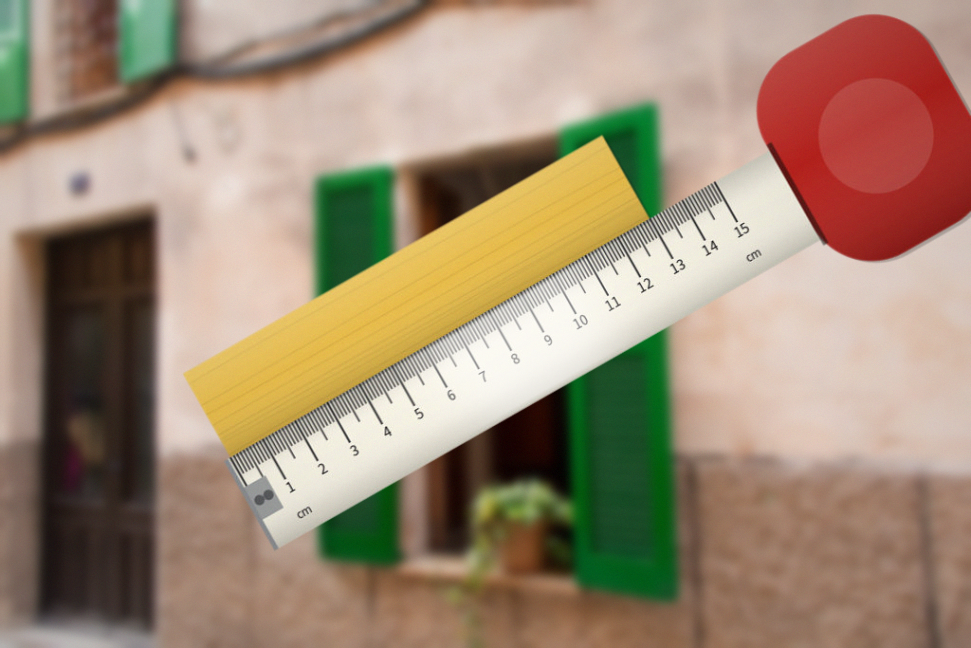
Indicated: 13; cm
